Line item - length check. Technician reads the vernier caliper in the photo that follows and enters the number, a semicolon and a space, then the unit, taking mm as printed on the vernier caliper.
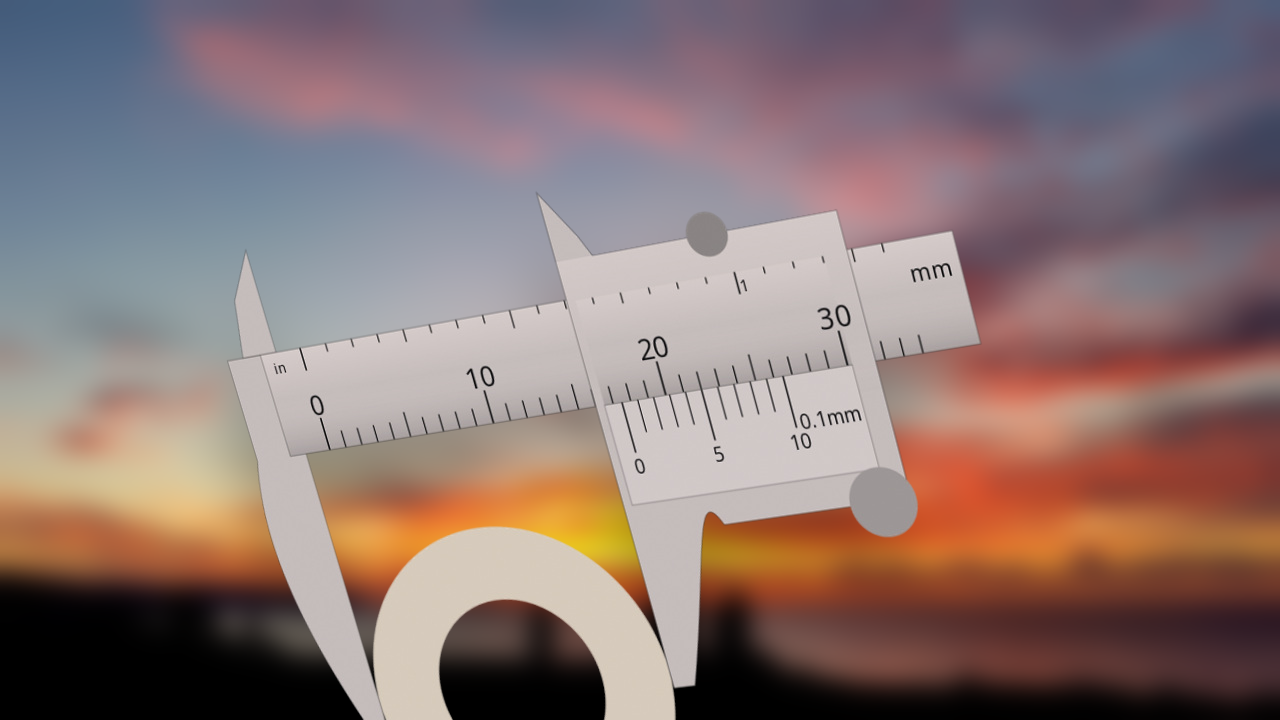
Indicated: 17.5; mm
